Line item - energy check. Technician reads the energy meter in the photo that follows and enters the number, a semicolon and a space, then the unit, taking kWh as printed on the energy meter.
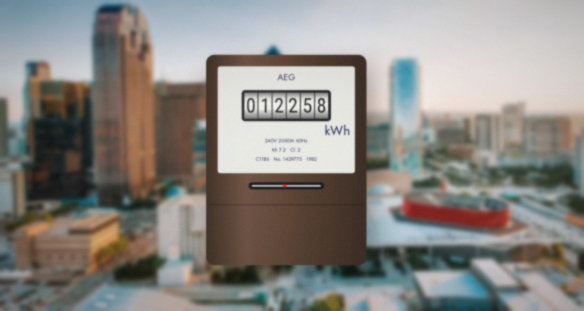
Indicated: 12258; kWh
